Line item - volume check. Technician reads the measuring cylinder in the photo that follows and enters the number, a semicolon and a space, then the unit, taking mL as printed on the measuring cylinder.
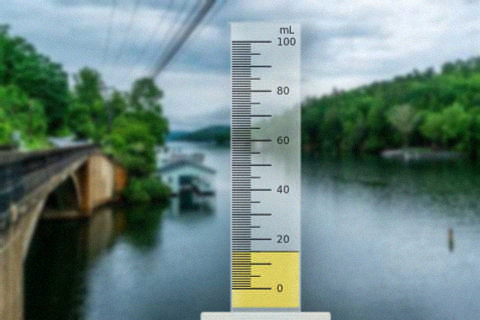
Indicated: 15; mL
